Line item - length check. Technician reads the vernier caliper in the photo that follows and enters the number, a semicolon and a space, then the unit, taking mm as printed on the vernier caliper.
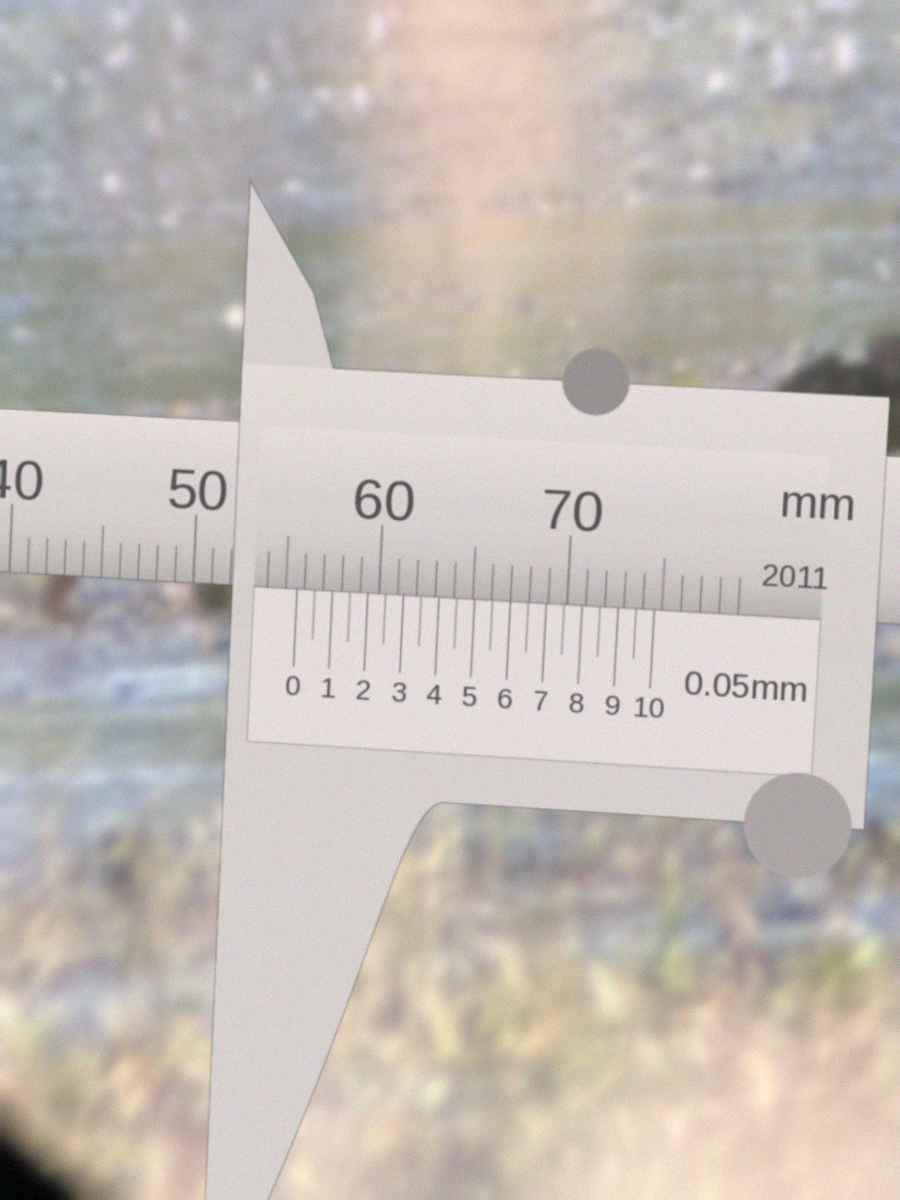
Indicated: 55.6; mm
